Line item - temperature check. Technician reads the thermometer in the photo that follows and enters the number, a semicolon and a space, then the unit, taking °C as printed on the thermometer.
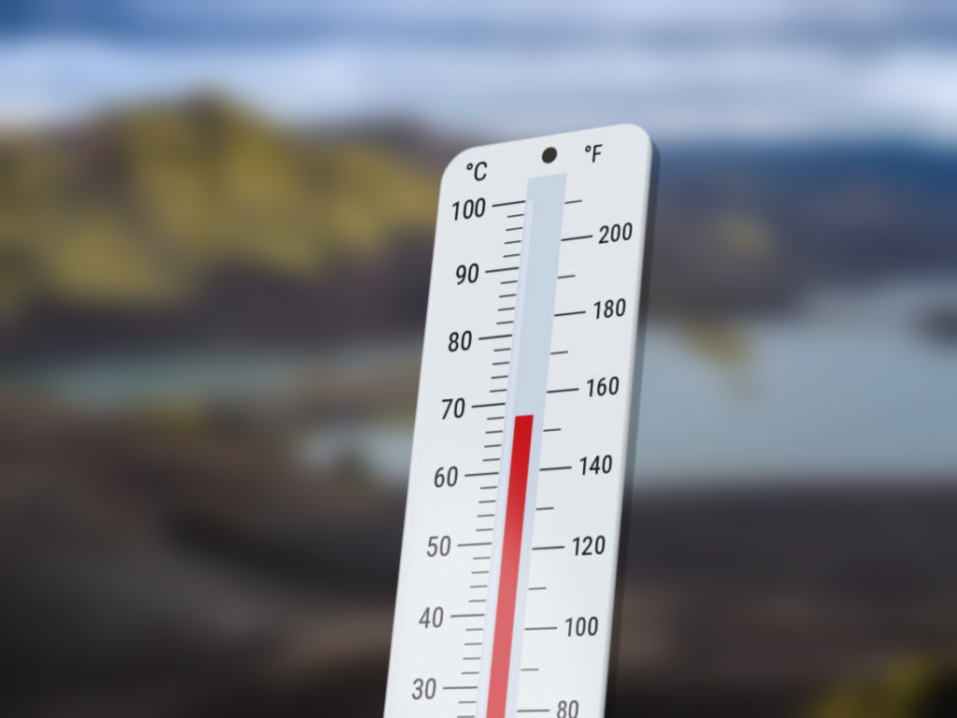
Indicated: 68; °C
